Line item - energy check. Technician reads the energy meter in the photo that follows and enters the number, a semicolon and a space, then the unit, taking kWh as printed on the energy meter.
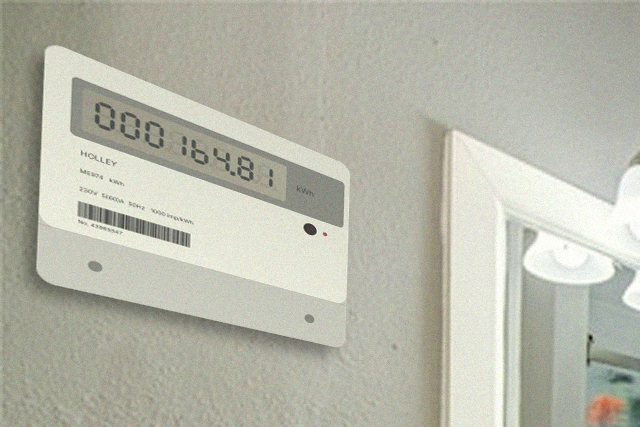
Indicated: 164.81; kWh
